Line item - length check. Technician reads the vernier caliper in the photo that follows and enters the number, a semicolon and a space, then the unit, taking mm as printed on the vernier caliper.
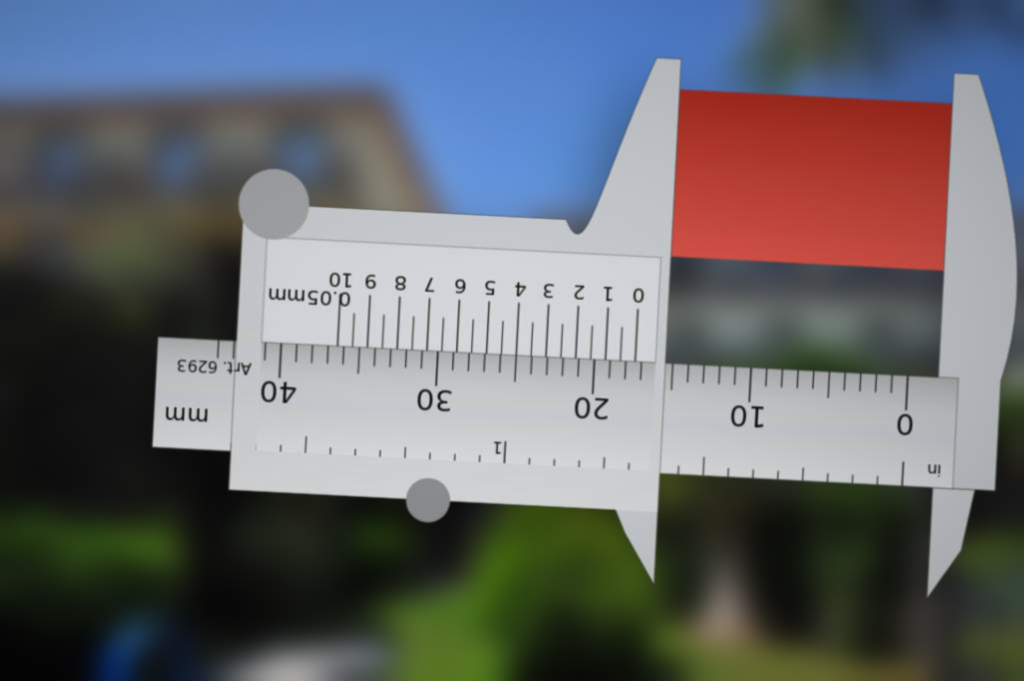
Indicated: 17.4; mm
